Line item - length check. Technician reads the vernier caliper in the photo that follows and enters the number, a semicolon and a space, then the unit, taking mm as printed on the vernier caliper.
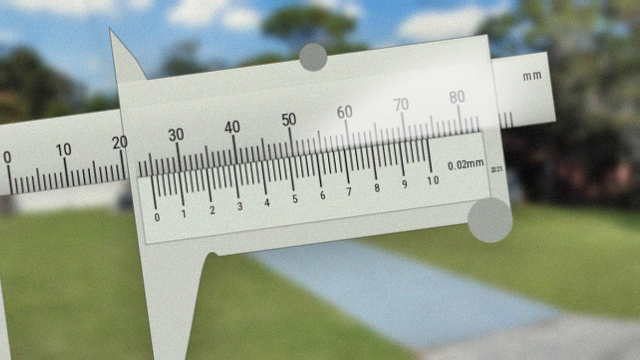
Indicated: 24.8; mm
